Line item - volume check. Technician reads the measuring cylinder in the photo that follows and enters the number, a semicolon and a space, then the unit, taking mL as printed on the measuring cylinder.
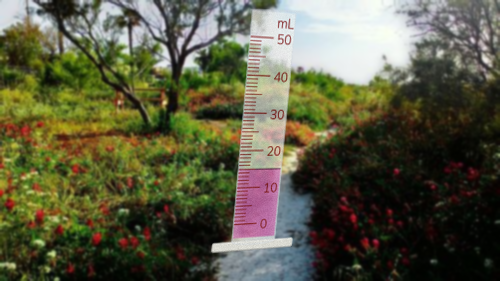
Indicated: 15; mL
